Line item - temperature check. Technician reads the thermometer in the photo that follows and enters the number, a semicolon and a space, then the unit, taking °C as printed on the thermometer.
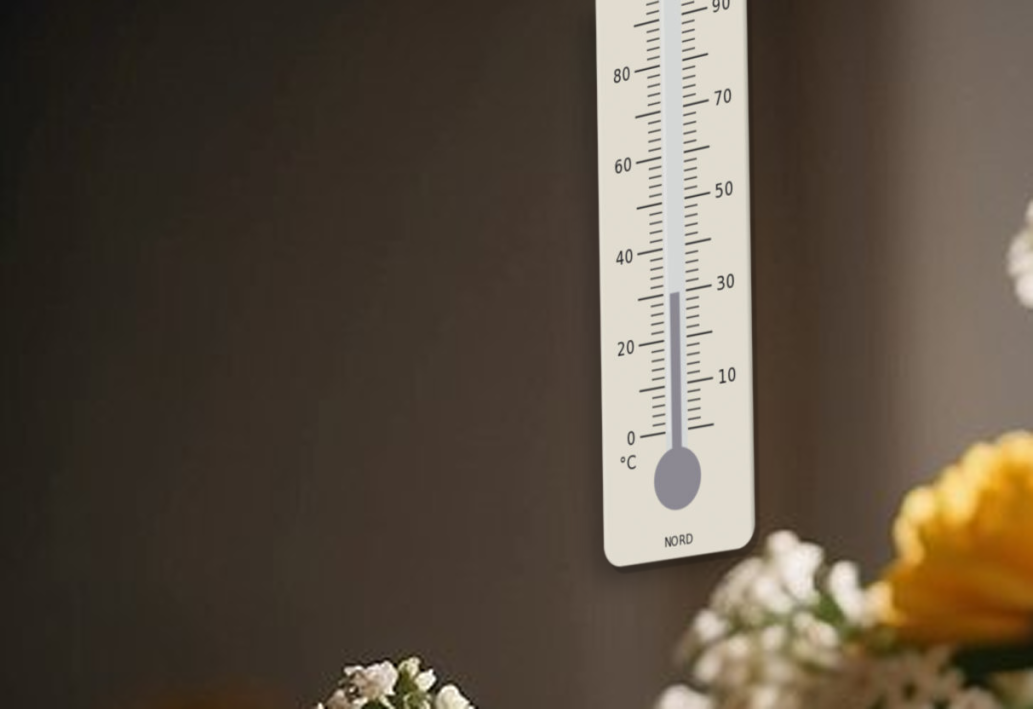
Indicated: 30; °C
